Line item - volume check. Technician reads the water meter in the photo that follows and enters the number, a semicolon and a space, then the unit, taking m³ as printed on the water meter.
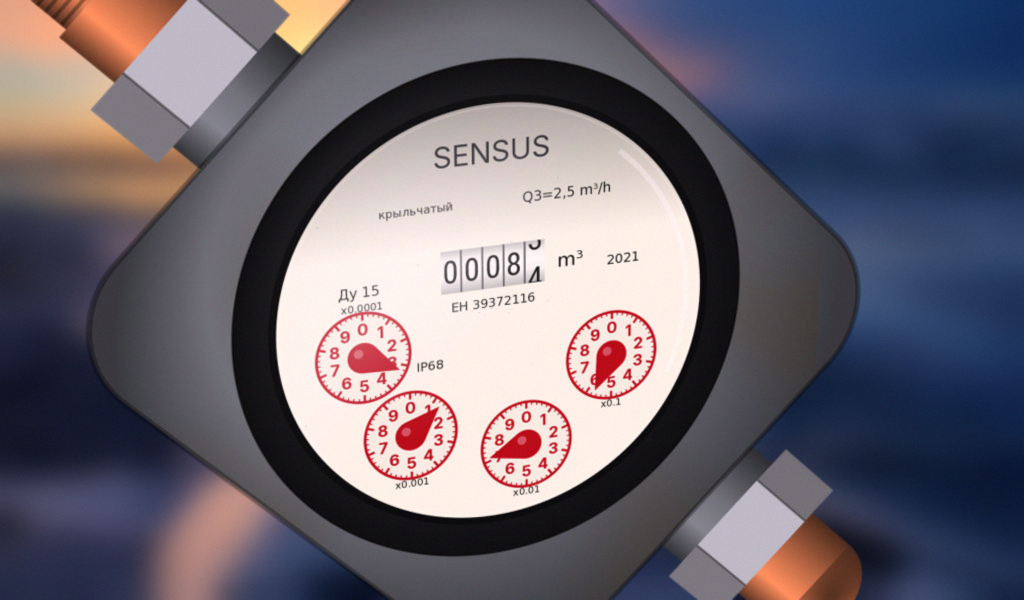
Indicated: 83.5713; m³
